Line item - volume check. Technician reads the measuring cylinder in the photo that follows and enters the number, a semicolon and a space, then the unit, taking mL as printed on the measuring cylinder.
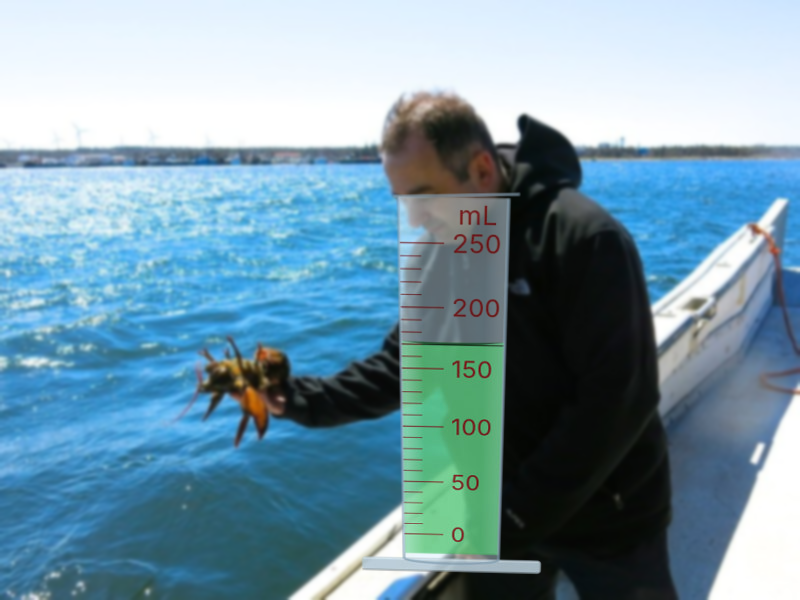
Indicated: 170; mL
